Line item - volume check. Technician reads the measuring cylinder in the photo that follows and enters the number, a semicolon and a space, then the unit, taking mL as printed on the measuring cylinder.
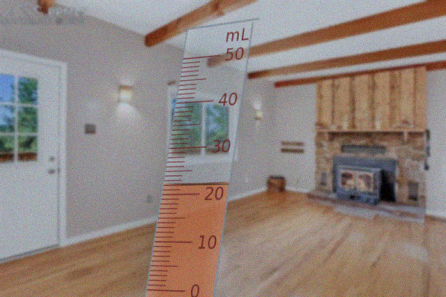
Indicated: 22; mL
